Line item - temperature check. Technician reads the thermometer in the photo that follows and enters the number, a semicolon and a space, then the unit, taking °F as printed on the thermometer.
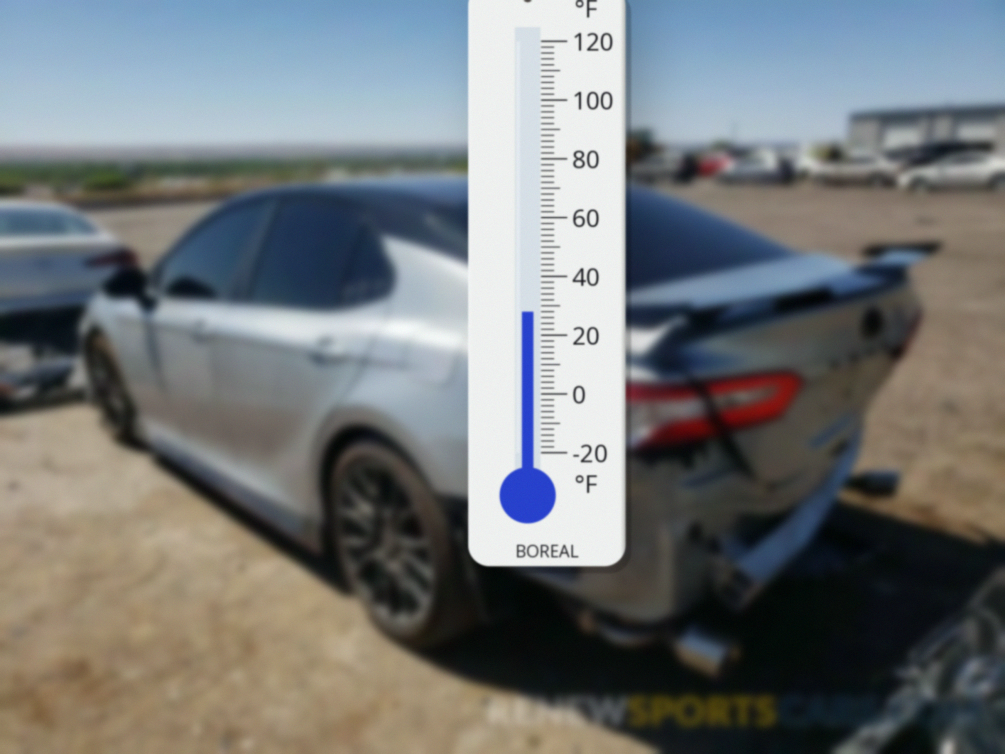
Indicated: 28; °F
